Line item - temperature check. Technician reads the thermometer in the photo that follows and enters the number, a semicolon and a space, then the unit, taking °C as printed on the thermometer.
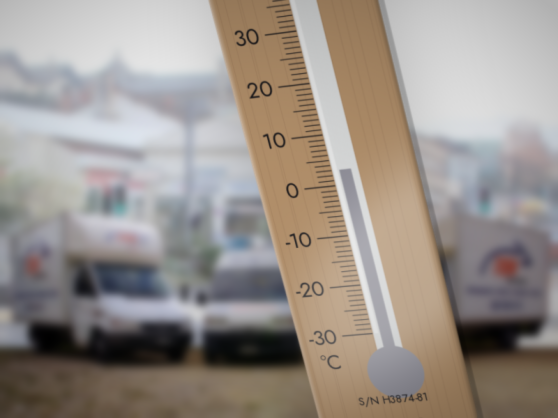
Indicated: 3; °C
